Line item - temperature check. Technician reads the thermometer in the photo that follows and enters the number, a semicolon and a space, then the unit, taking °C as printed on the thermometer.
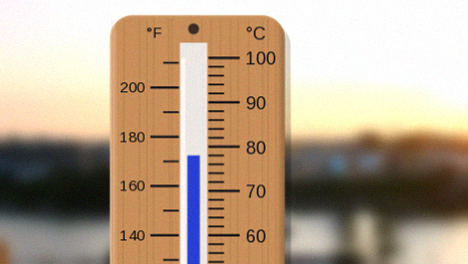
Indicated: 78; °C
